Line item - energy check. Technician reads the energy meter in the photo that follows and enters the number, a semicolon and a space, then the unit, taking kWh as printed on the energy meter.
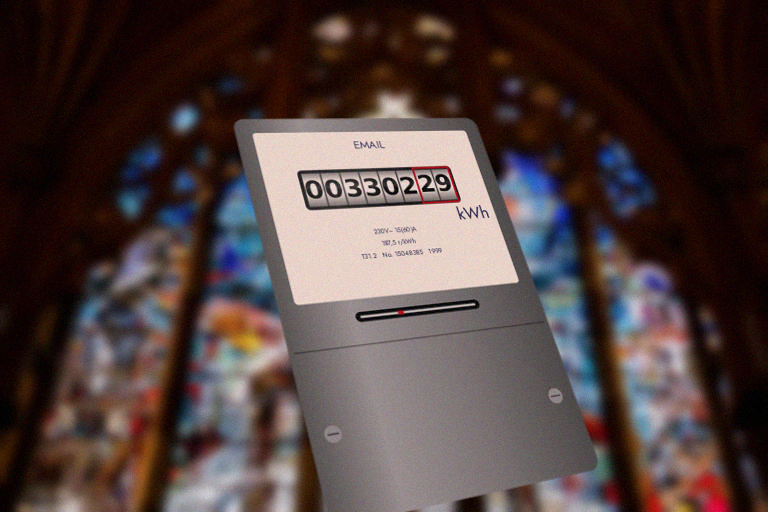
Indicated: 3302.29; kWh
